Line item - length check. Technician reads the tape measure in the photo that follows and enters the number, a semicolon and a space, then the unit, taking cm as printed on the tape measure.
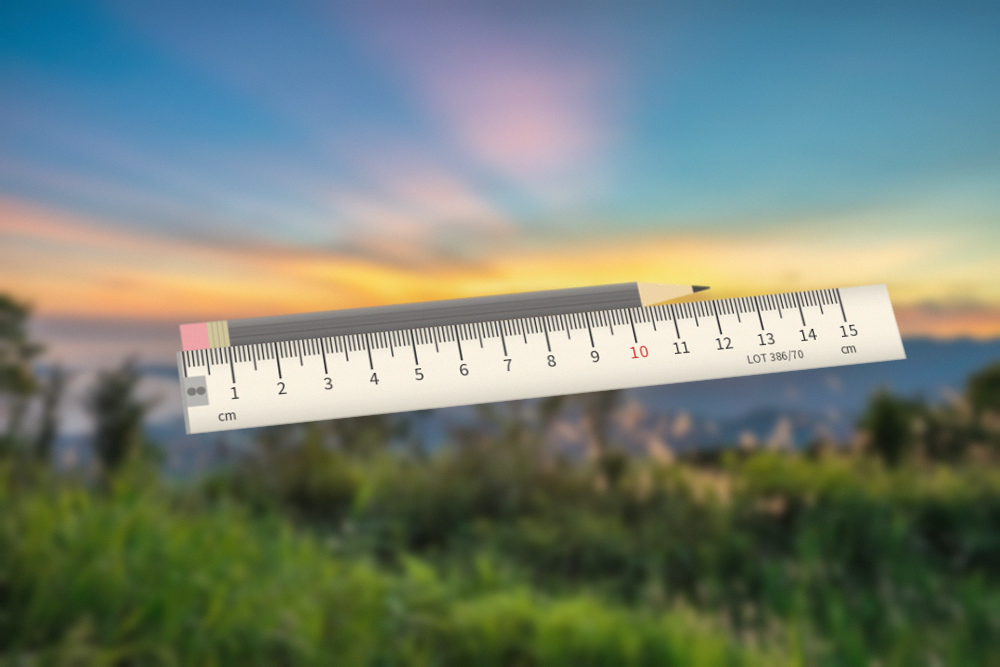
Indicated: 12; cm
